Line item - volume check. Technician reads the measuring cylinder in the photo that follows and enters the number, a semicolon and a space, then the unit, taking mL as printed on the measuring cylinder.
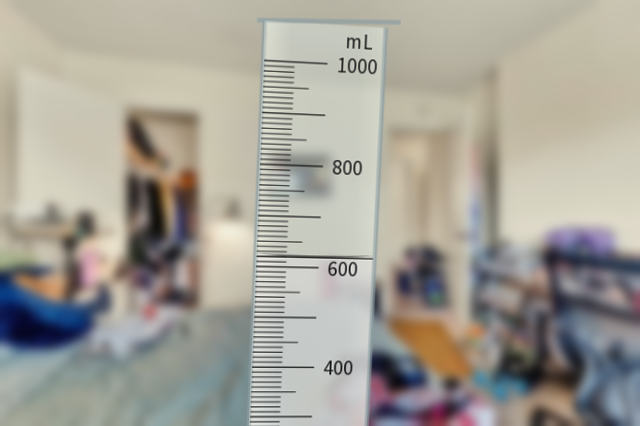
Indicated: 620; mL
